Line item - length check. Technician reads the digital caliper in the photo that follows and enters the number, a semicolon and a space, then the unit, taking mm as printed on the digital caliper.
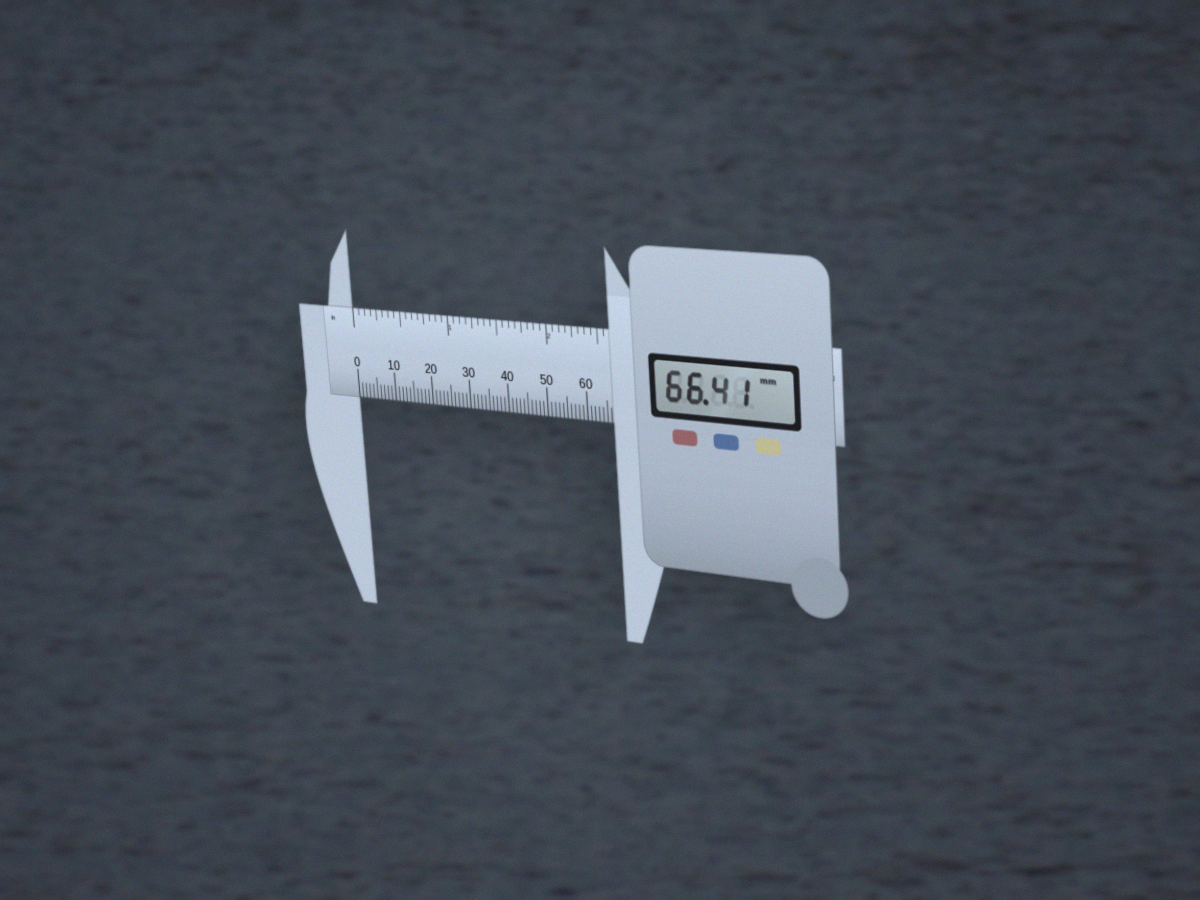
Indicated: 66.41; mm
